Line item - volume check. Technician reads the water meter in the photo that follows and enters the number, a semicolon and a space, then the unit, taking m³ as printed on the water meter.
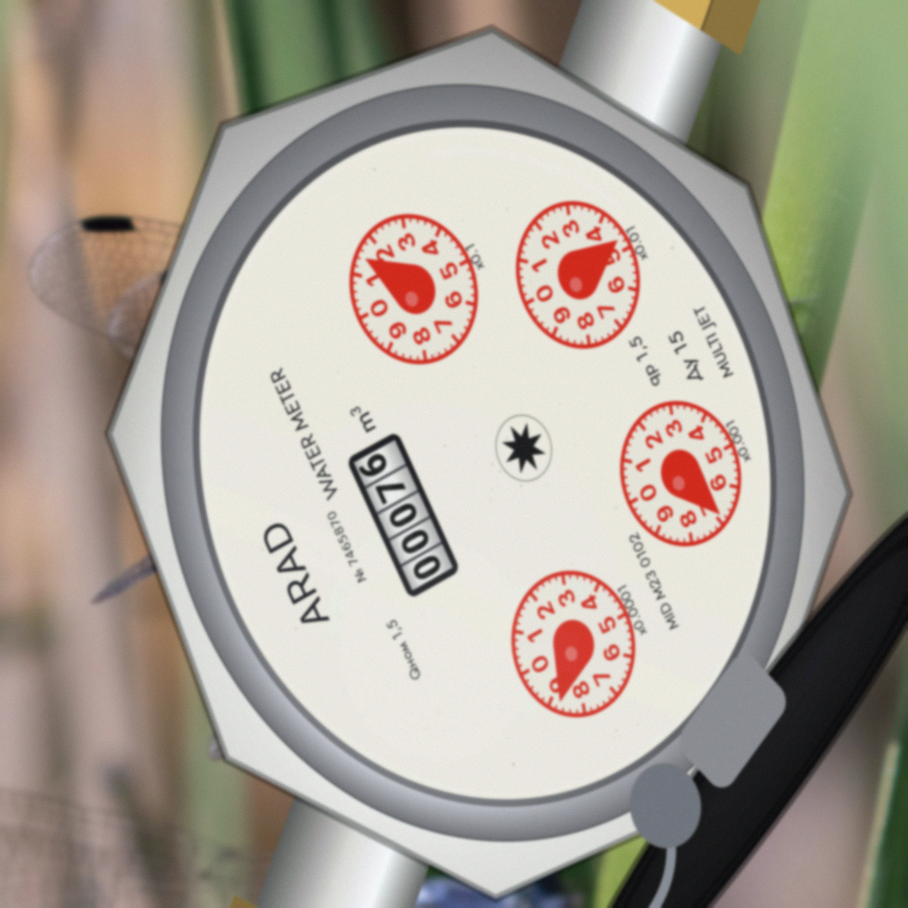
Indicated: 76.1468; m³
